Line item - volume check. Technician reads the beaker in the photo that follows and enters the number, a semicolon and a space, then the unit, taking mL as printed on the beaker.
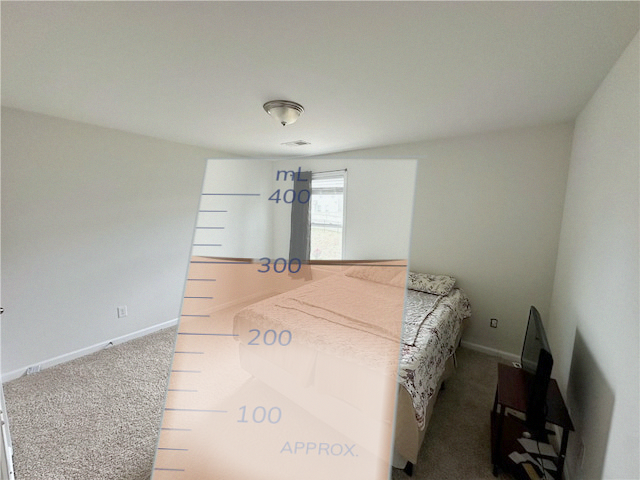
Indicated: 300; mL
